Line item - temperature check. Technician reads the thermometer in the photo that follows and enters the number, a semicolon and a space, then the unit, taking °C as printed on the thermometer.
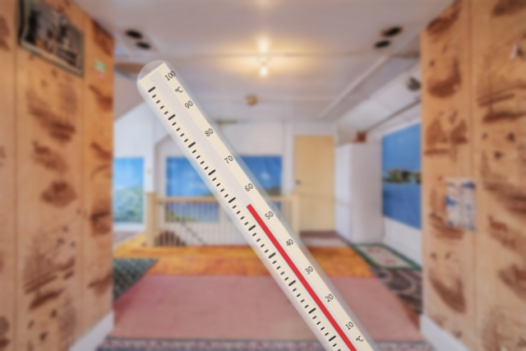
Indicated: 56; °C
